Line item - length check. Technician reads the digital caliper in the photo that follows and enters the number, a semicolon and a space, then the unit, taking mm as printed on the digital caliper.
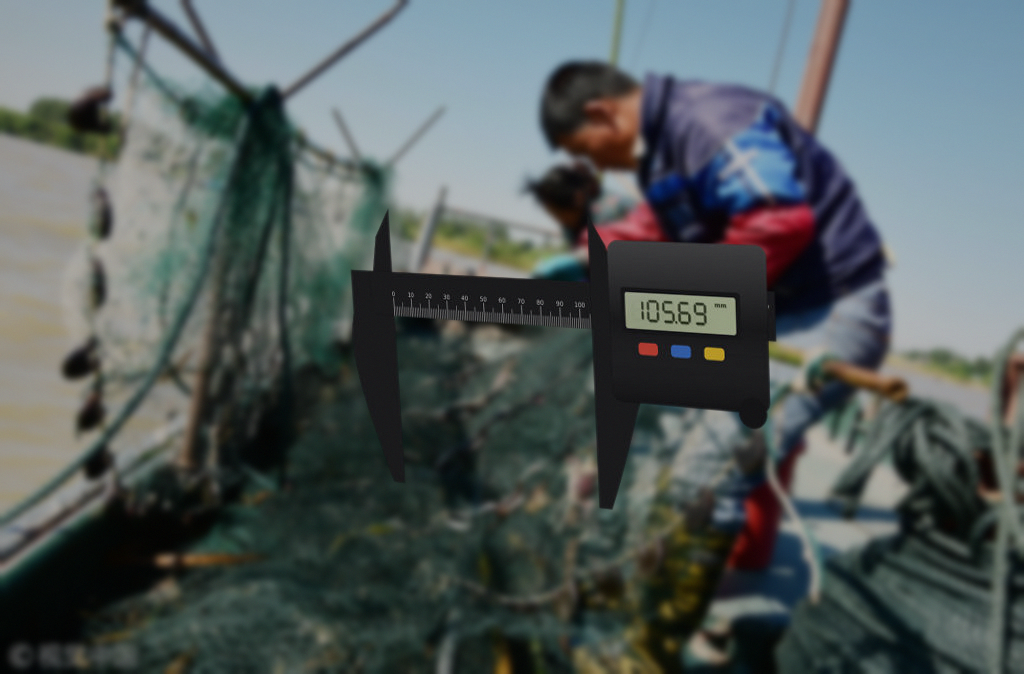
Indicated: 105.69; mm
